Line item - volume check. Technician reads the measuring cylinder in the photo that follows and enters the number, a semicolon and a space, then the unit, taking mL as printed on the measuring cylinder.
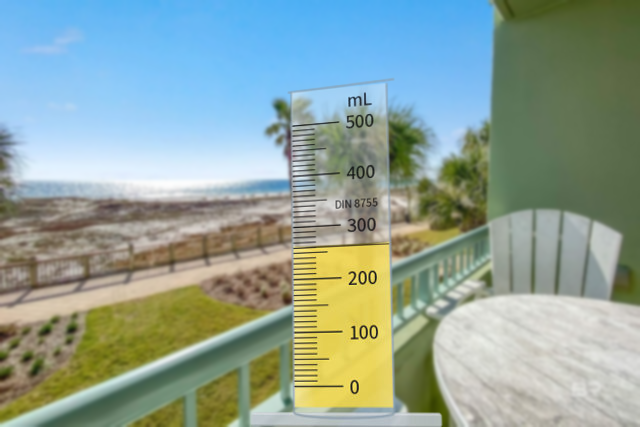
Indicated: 260; mL
